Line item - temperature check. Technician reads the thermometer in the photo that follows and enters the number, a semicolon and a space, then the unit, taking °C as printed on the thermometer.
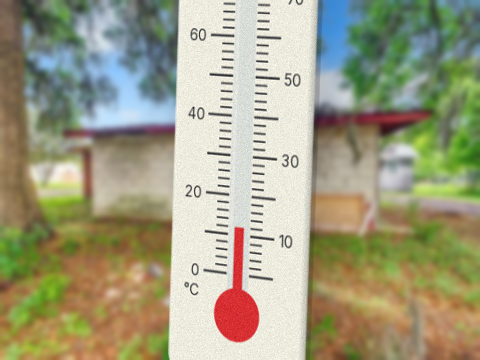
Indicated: 12; °C
